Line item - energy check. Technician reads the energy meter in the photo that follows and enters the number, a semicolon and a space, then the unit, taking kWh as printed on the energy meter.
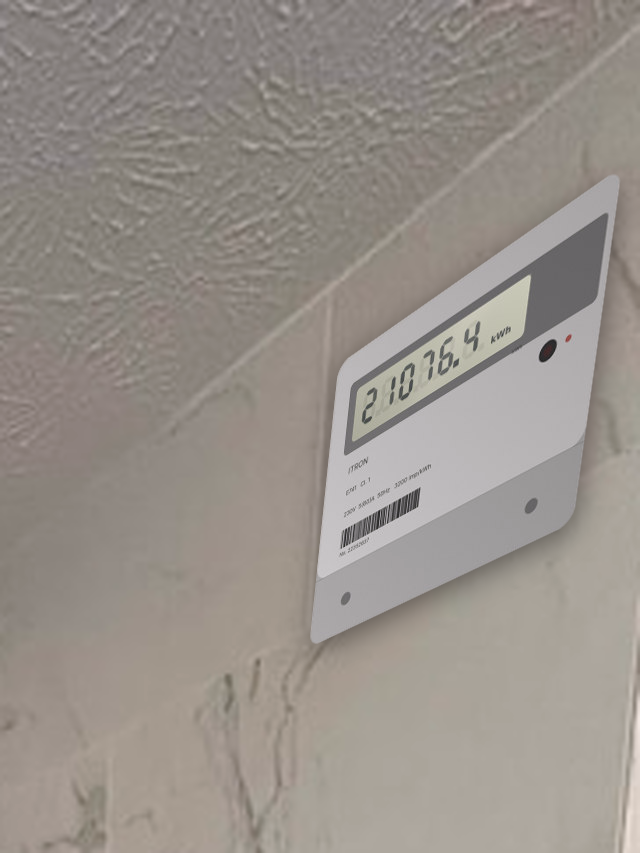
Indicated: 21076.4; kWh
